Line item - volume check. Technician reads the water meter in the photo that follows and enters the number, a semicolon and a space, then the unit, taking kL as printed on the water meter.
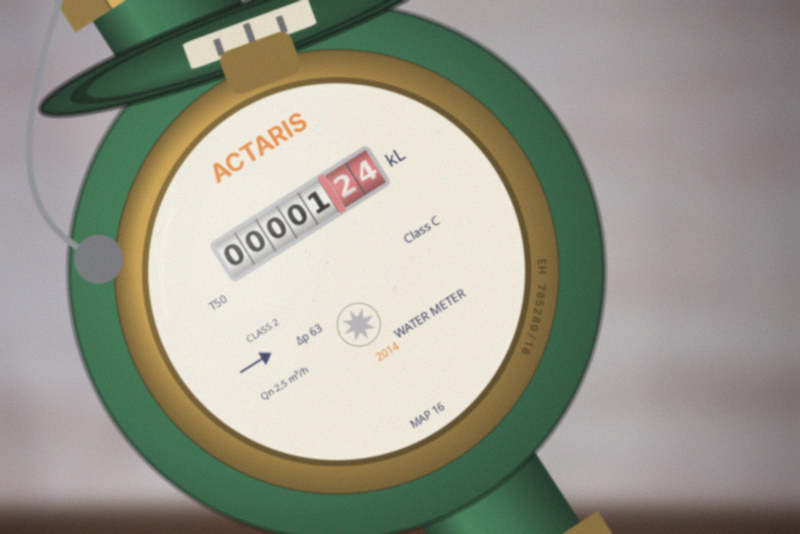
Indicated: 1.24; kL
